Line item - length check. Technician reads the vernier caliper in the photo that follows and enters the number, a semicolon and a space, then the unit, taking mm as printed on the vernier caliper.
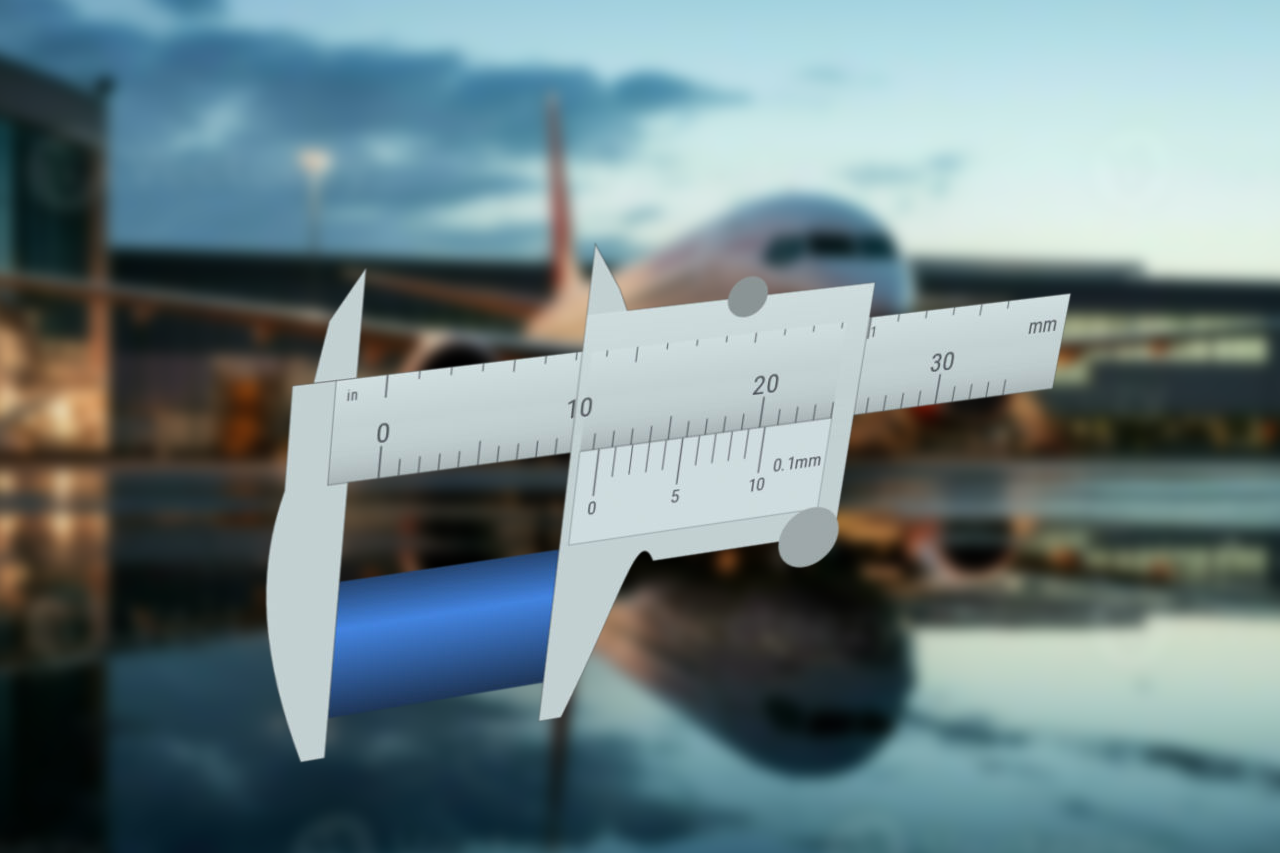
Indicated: 11.3; mm
